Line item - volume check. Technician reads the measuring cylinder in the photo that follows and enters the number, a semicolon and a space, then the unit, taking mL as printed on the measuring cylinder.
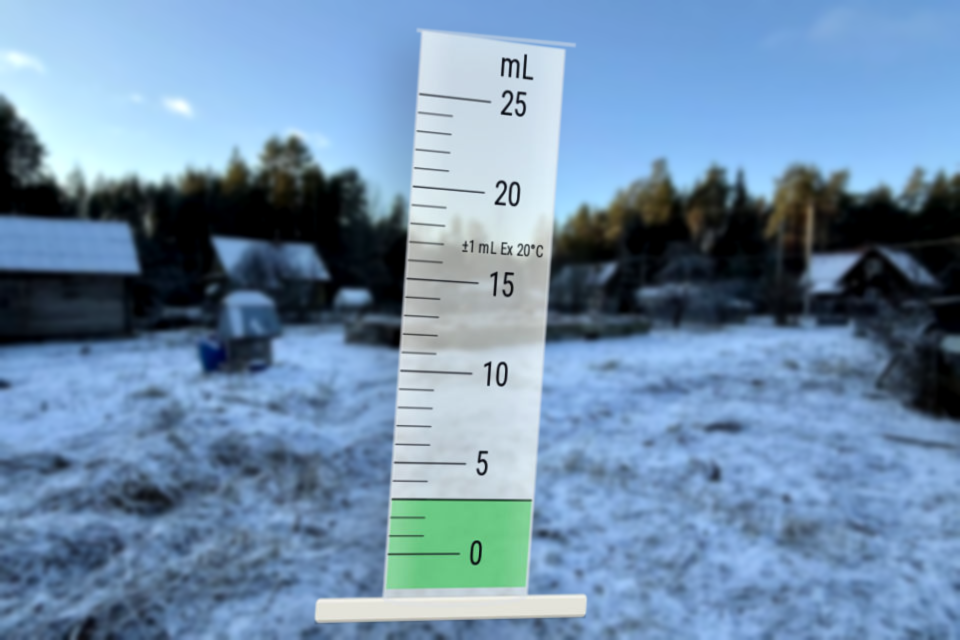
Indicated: 3; mL
